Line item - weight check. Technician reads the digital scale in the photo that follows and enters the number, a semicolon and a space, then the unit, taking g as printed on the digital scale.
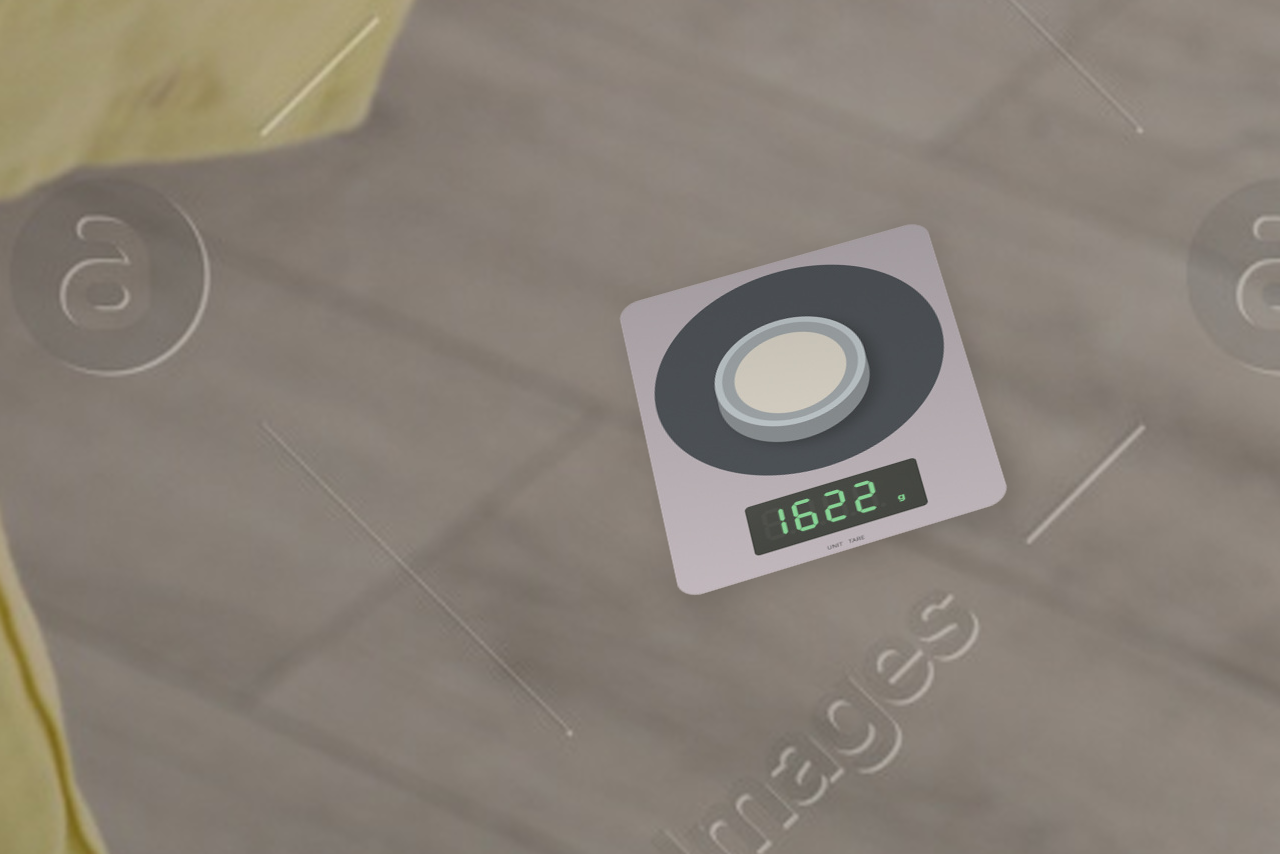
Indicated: 1622; g
